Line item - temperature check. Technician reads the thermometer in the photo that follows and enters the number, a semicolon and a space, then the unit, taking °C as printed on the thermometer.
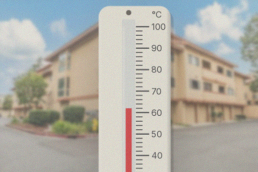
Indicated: 62; °C
